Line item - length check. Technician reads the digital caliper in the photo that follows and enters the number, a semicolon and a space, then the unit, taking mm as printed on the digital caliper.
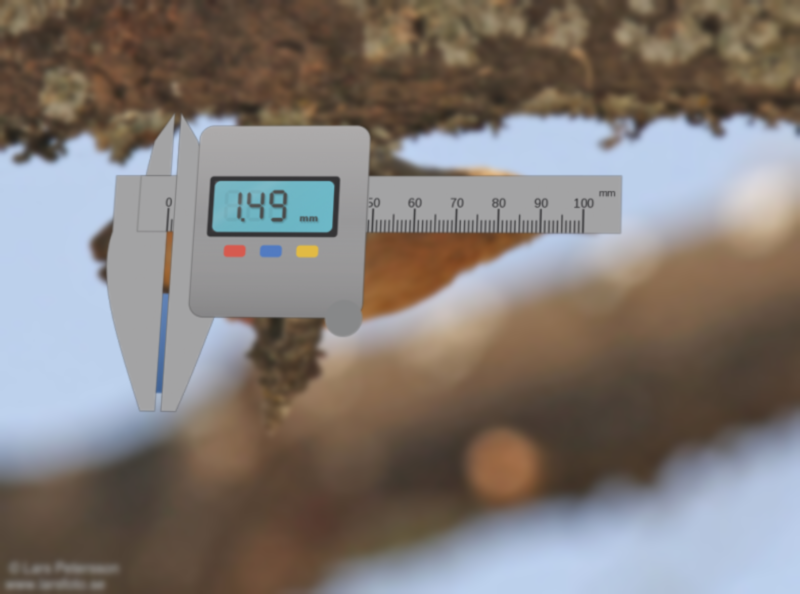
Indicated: 1.49; mm
